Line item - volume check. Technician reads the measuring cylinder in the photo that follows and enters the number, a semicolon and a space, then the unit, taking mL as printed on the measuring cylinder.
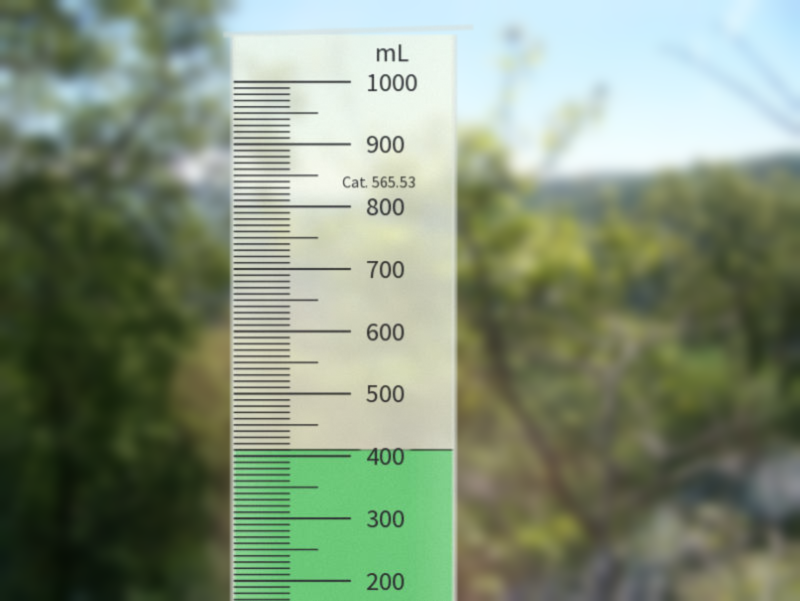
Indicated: 410; mL
